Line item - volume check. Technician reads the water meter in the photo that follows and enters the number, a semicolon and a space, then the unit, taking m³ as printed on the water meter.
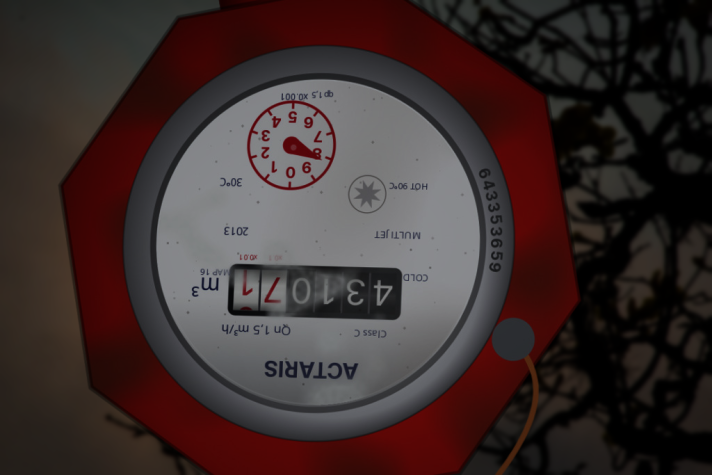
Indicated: 4310.708; m³
